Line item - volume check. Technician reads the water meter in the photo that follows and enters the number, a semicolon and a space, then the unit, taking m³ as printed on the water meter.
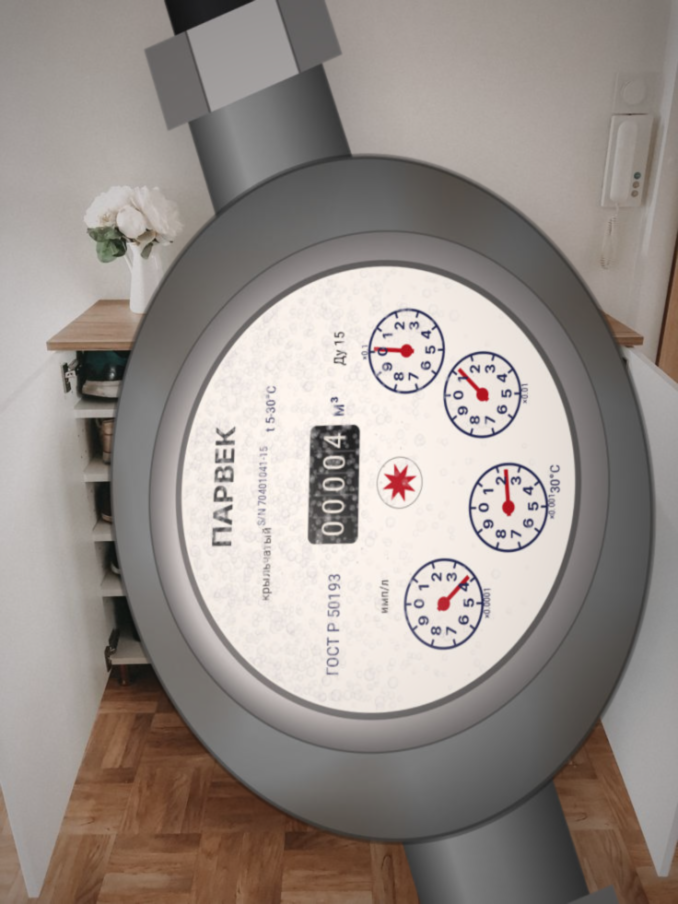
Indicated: 4.0123; m³
